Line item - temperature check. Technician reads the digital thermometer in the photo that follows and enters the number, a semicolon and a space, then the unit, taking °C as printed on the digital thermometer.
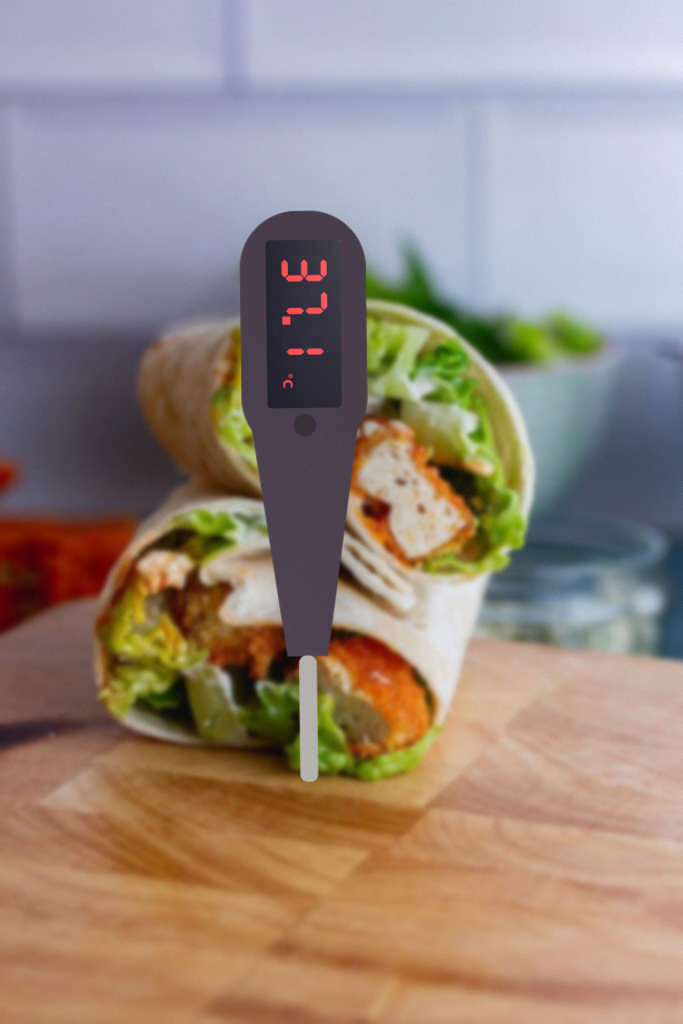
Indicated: 37.1; °C
